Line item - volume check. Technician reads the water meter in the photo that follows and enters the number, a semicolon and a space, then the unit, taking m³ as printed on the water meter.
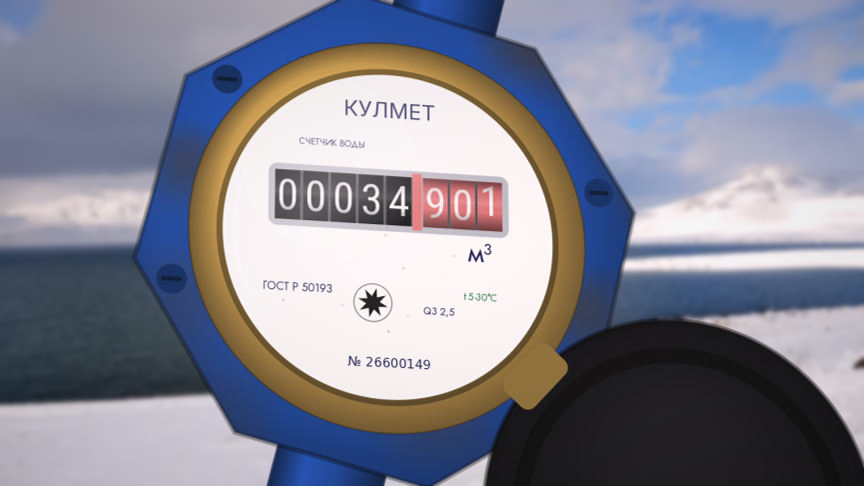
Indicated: 34.901; m³
